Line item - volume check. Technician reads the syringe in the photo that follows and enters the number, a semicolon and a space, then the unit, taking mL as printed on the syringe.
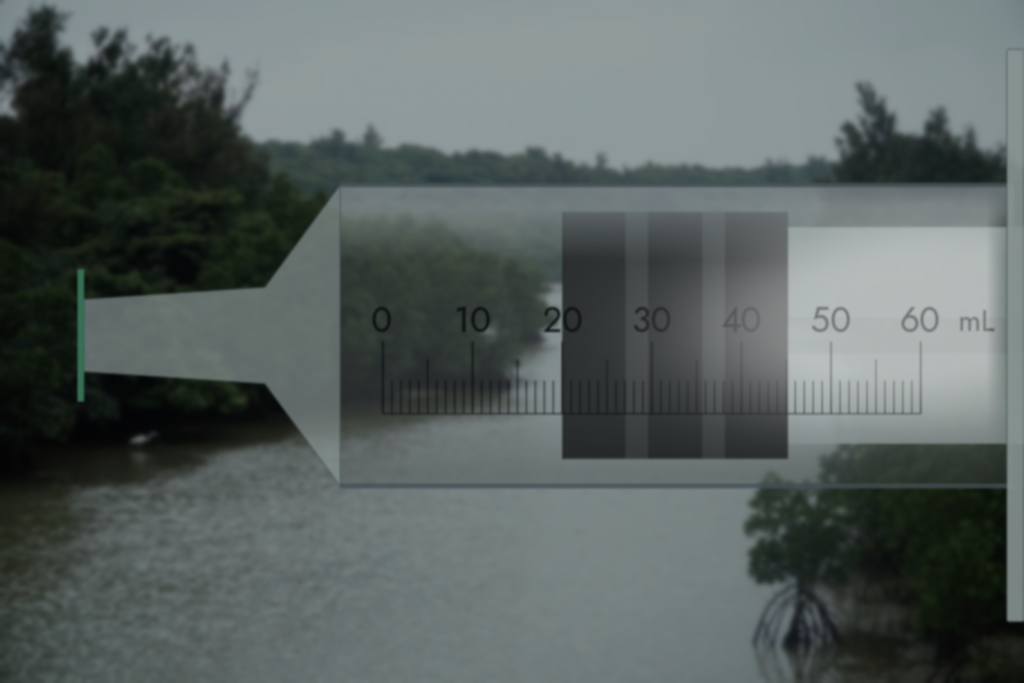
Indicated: 20; mL
